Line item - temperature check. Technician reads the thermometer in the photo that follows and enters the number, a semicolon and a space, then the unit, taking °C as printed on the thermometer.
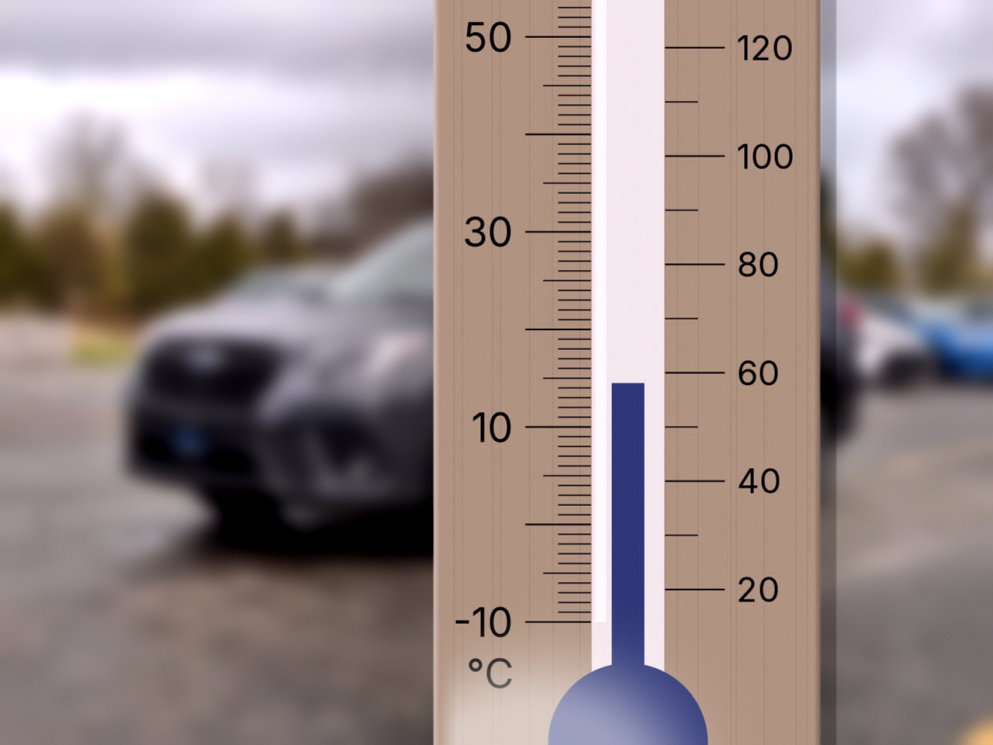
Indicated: 14.5; °C
